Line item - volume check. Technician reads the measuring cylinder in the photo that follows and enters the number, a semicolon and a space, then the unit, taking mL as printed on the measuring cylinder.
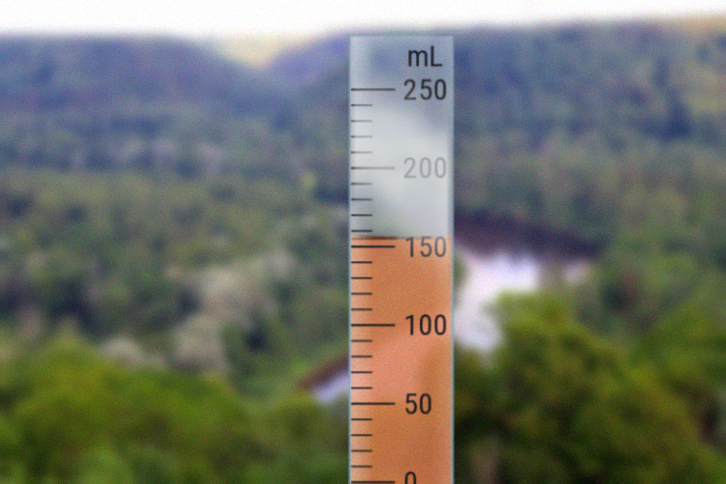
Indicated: 155; mL
